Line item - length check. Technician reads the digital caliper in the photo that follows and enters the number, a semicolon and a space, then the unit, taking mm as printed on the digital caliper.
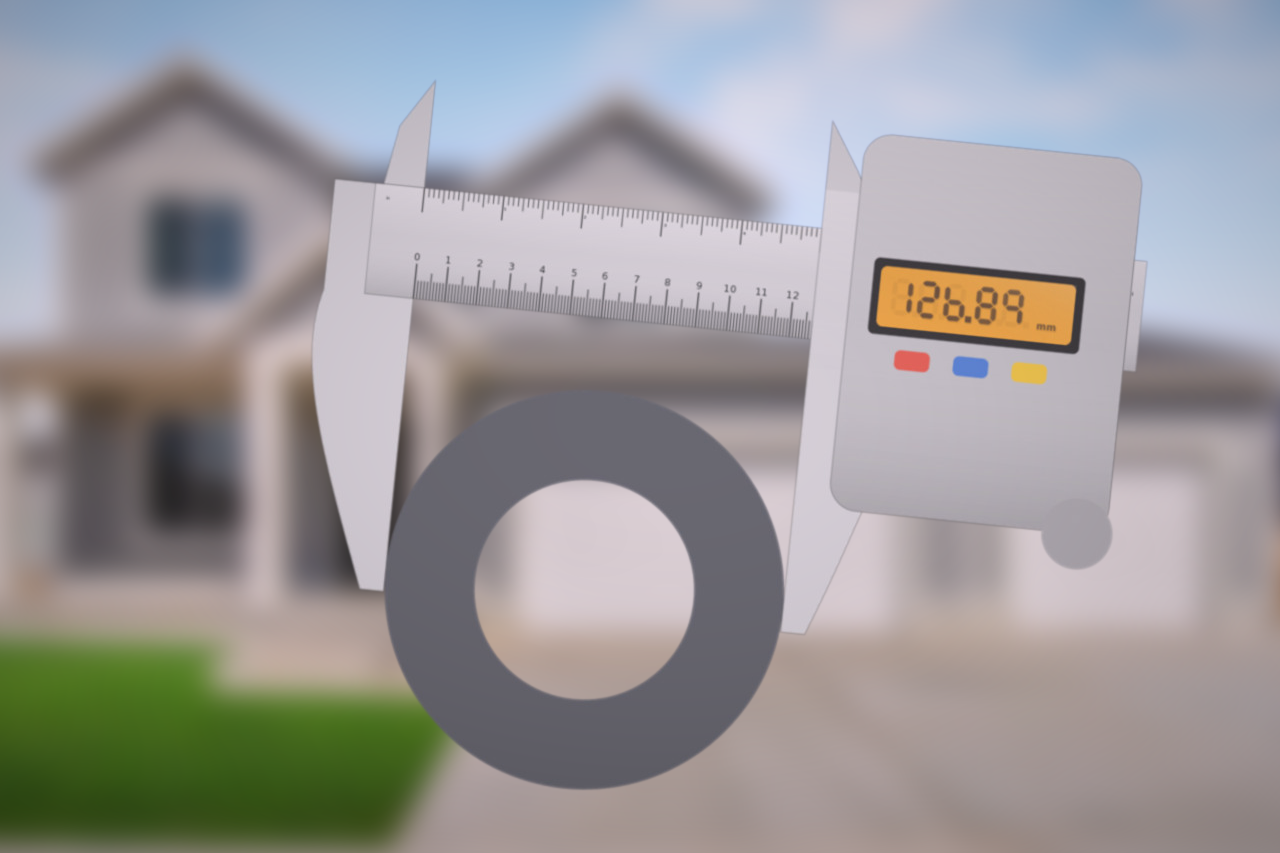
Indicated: 126.89; mm
